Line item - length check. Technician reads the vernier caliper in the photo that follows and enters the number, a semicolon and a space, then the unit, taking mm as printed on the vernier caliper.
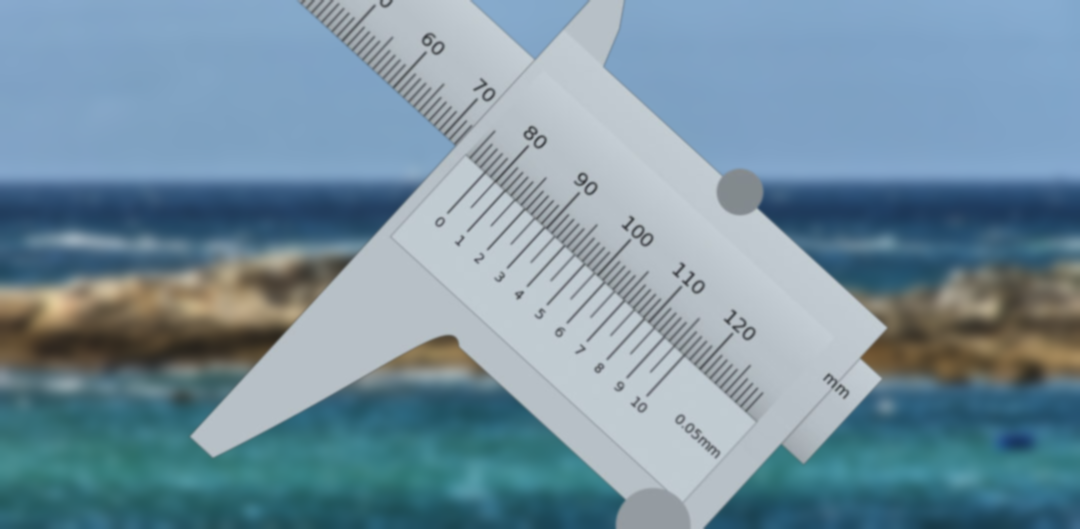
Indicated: 78.0; mm
